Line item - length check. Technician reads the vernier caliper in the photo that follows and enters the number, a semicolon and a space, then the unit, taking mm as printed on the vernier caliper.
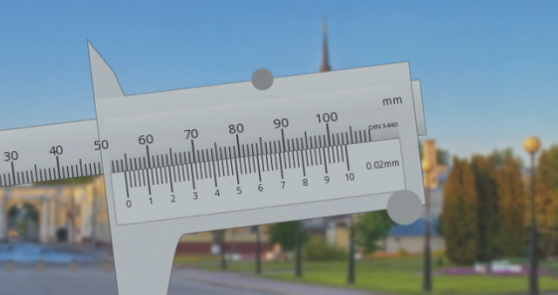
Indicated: 54.5; mm
